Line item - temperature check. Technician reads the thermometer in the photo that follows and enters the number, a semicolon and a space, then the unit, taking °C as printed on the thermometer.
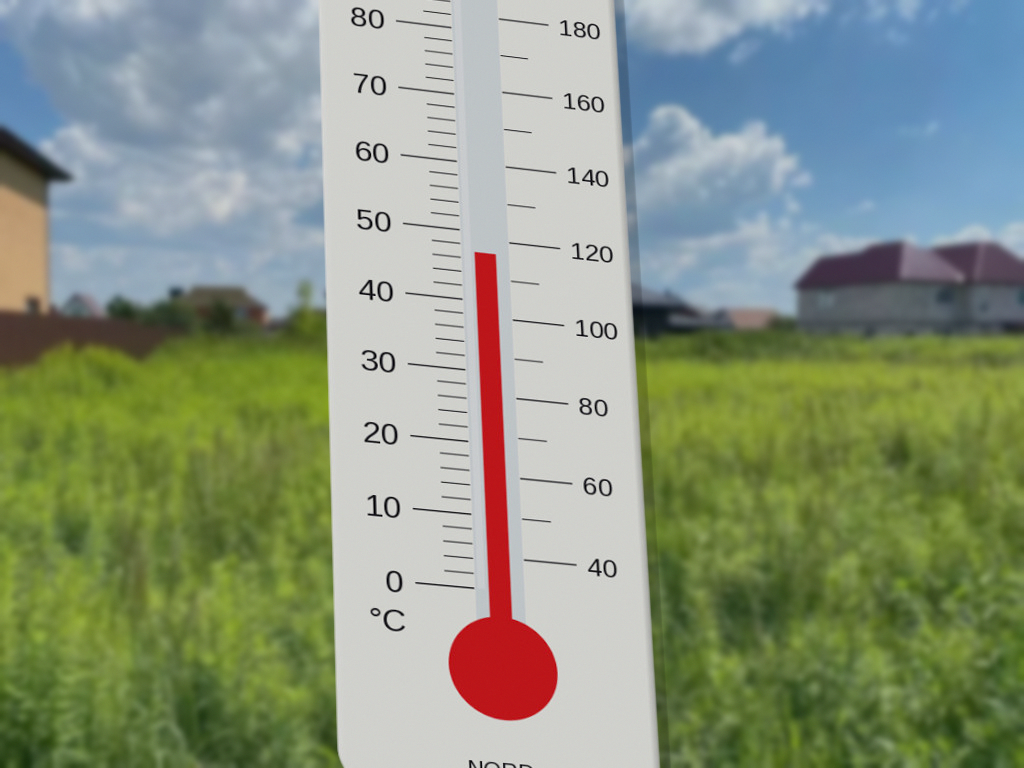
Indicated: 47; °C
